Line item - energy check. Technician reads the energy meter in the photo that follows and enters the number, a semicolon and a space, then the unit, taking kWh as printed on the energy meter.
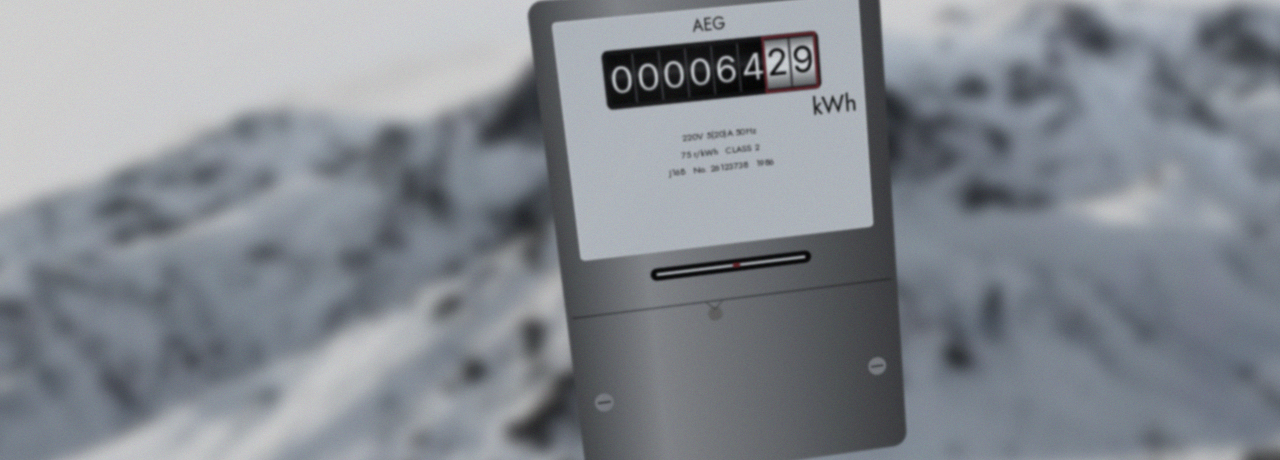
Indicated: 64.29; kWh
